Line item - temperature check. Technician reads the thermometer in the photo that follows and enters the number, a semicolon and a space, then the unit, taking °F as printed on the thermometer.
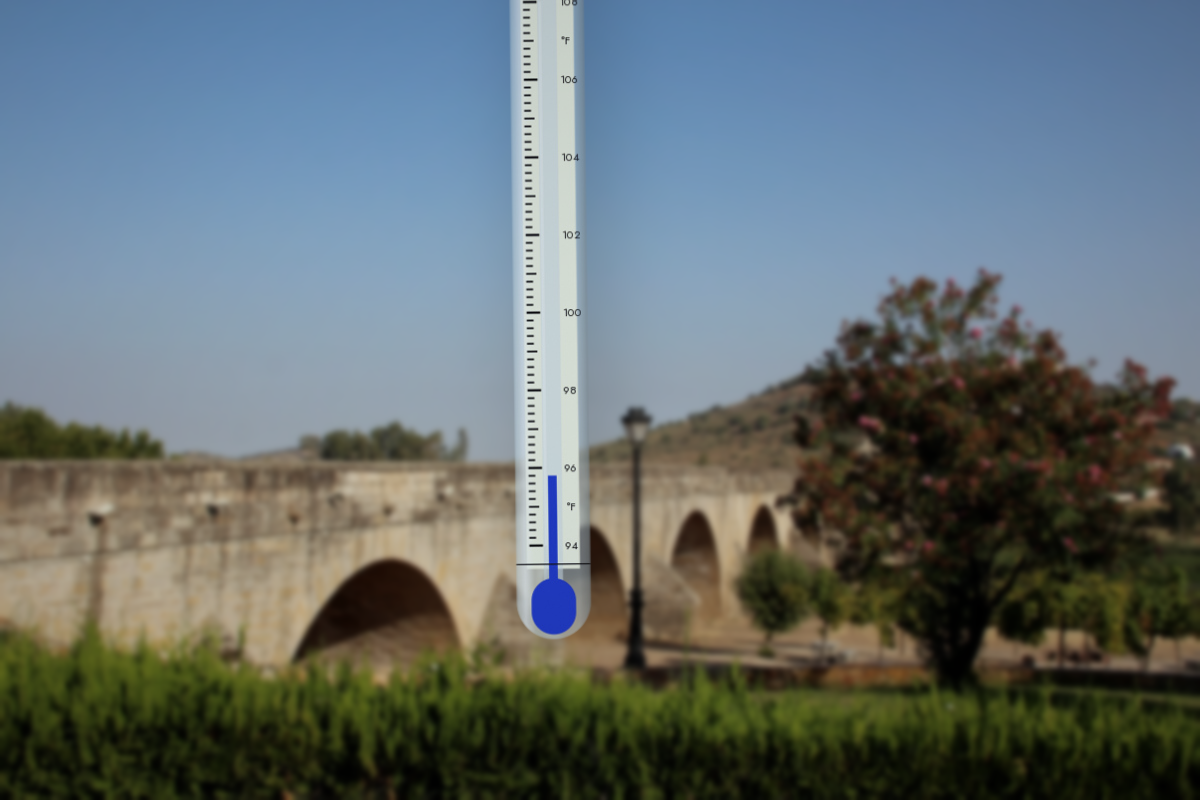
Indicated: 95.8; °F
